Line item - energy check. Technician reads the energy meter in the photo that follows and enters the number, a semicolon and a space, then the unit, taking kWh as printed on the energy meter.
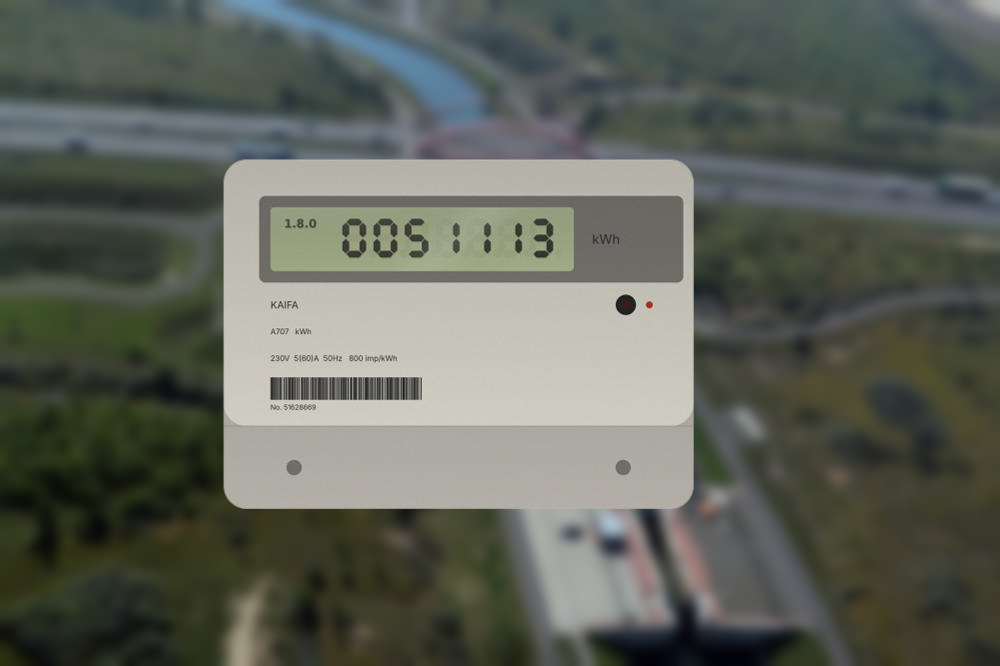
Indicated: 51113; kWh
